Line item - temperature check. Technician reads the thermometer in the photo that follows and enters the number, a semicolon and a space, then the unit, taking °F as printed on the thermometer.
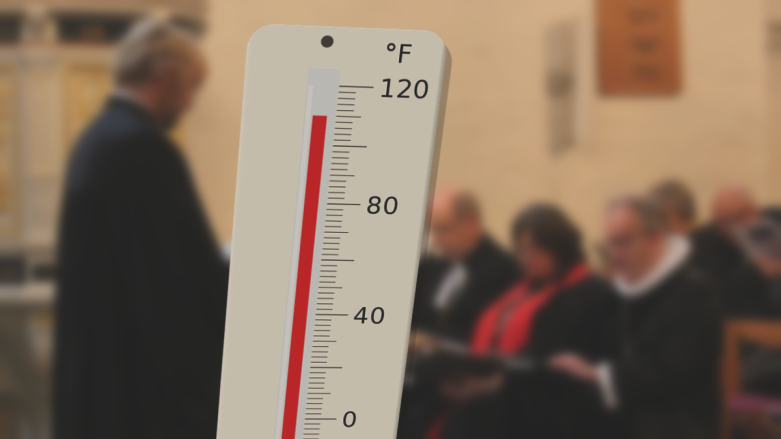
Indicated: 110; °F
